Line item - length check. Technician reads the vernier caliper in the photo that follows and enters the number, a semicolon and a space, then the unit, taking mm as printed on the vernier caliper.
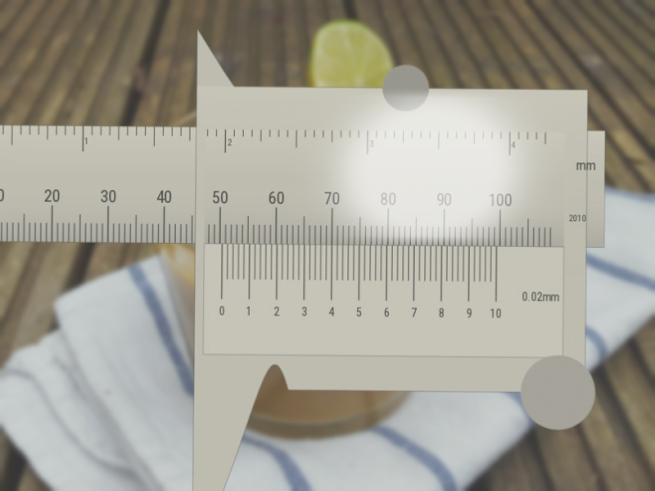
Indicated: 50.4; mm
